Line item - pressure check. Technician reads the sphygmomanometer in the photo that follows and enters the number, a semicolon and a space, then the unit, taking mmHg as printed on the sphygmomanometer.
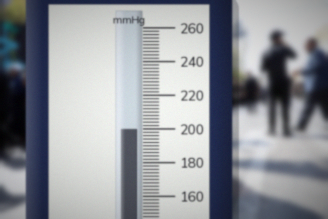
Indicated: 200; mmHg
